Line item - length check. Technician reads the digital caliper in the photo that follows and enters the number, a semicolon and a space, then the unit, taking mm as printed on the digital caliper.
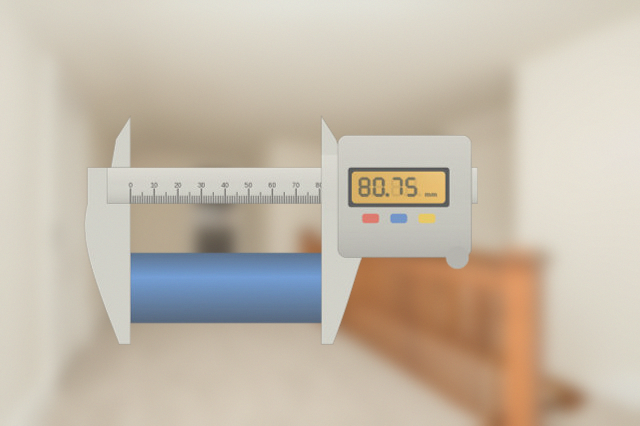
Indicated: 80.75; mm
